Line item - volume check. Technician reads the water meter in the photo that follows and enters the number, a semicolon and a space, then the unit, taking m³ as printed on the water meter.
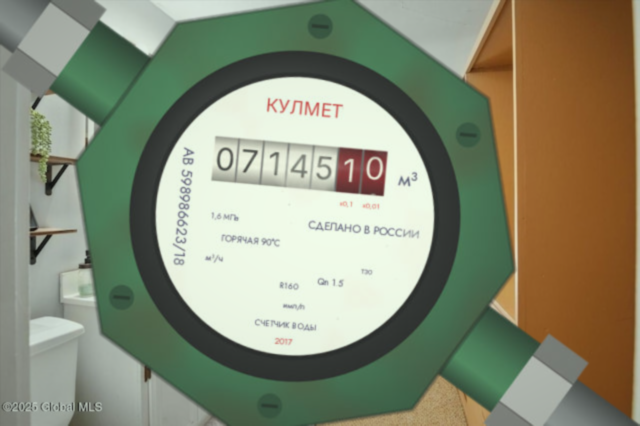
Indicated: 7145.10; m³
